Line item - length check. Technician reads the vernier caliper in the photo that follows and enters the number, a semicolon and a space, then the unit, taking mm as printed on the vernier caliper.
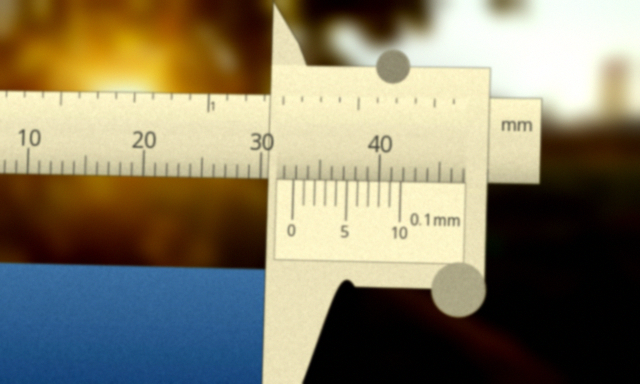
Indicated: 32.8; mm
